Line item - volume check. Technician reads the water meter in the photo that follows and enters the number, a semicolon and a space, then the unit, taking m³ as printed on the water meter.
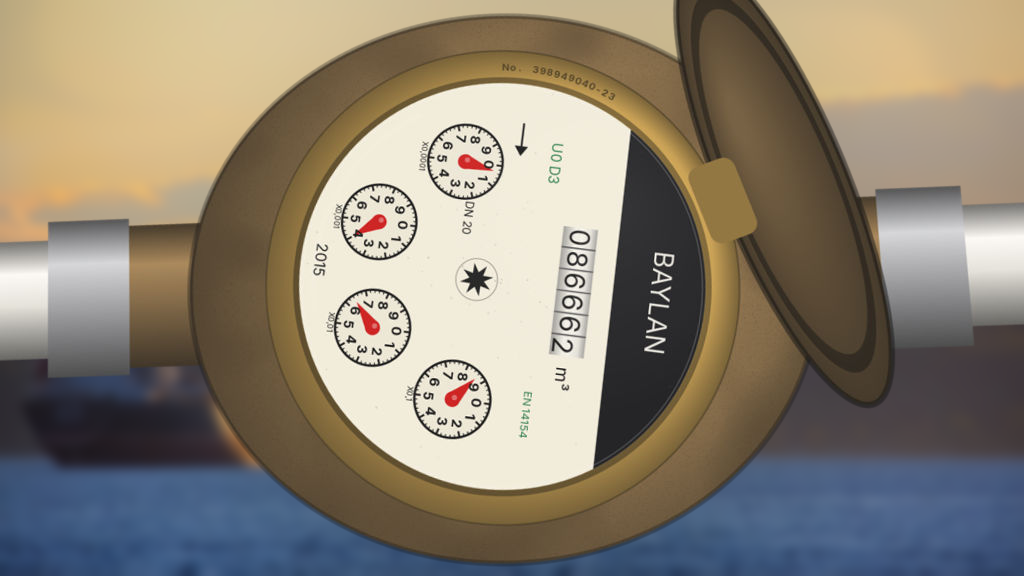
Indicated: 86661.8640; m³
